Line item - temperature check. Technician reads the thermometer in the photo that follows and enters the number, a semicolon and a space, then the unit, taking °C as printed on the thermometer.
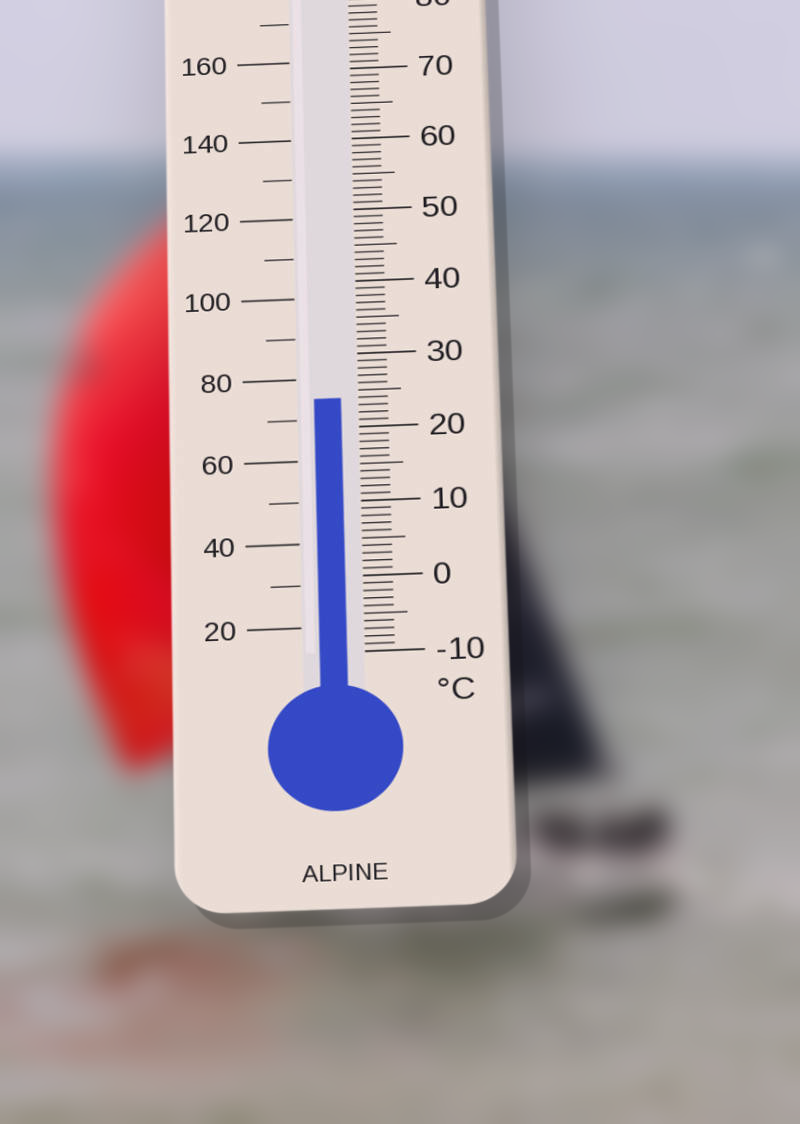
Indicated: 24; °C
